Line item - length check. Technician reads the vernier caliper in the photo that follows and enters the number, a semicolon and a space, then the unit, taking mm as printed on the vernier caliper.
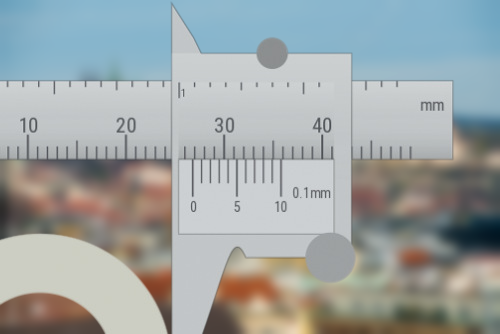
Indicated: 26.8; mm
